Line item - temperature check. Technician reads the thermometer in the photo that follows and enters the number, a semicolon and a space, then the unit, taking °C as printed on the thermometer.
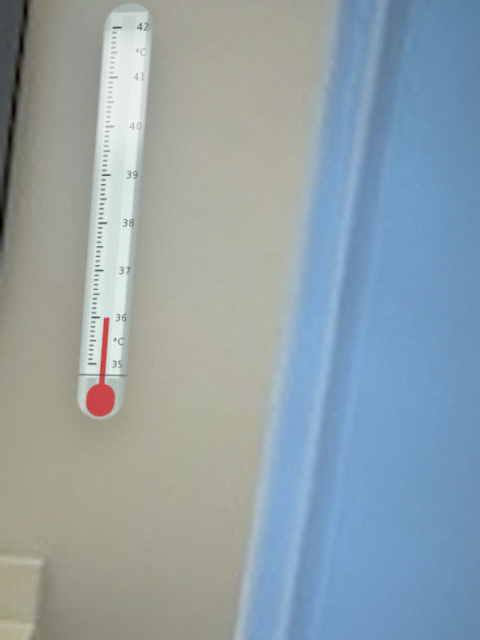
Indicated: 36; °C
